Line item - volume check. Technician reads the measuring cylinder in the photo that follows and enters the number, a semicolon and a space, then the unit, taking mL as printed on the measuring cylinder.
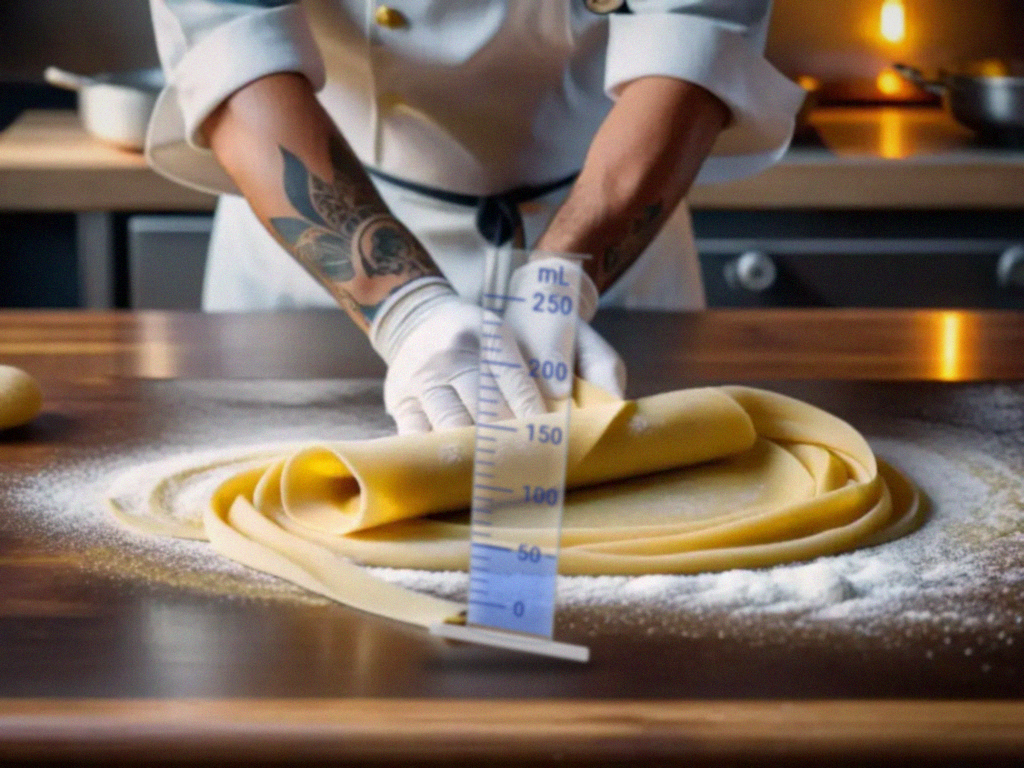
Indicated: 50; mL
